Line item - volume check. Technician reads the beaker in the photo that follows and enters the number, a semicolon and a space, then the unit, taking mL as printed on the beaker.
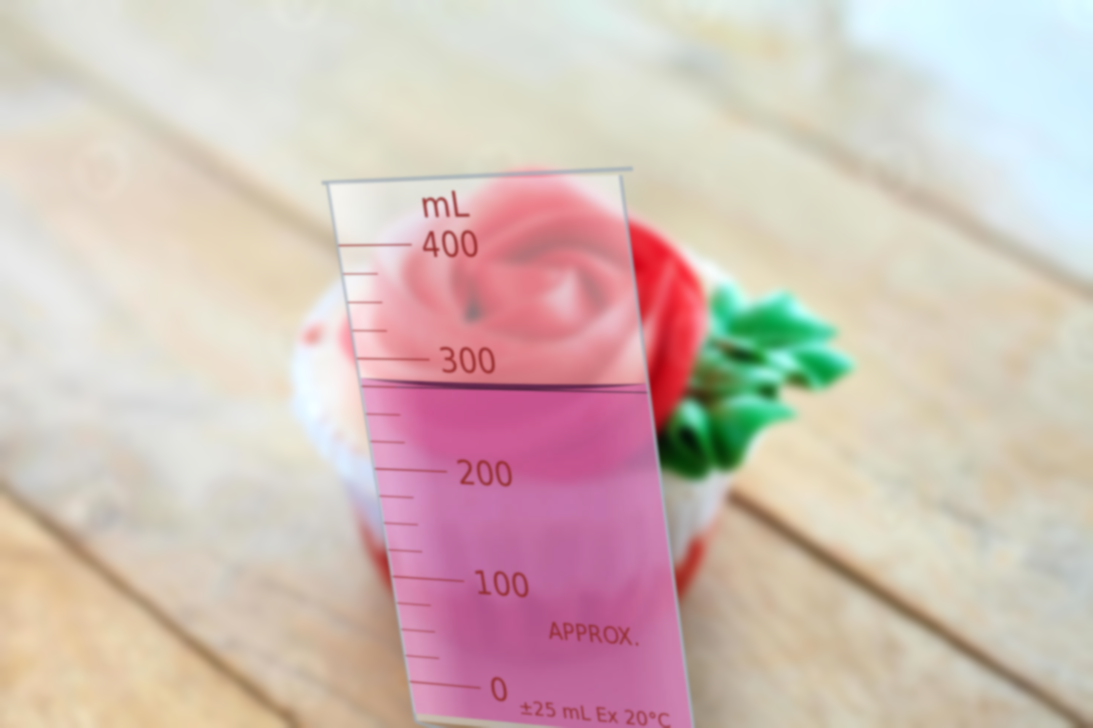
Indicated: 275; mL
